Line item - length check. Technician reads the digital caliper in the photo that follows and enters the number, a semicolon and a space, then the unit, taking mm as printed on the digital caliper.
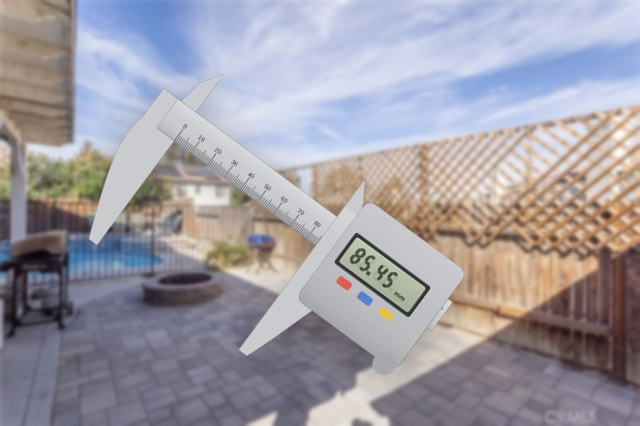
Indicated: 85.45; mm
